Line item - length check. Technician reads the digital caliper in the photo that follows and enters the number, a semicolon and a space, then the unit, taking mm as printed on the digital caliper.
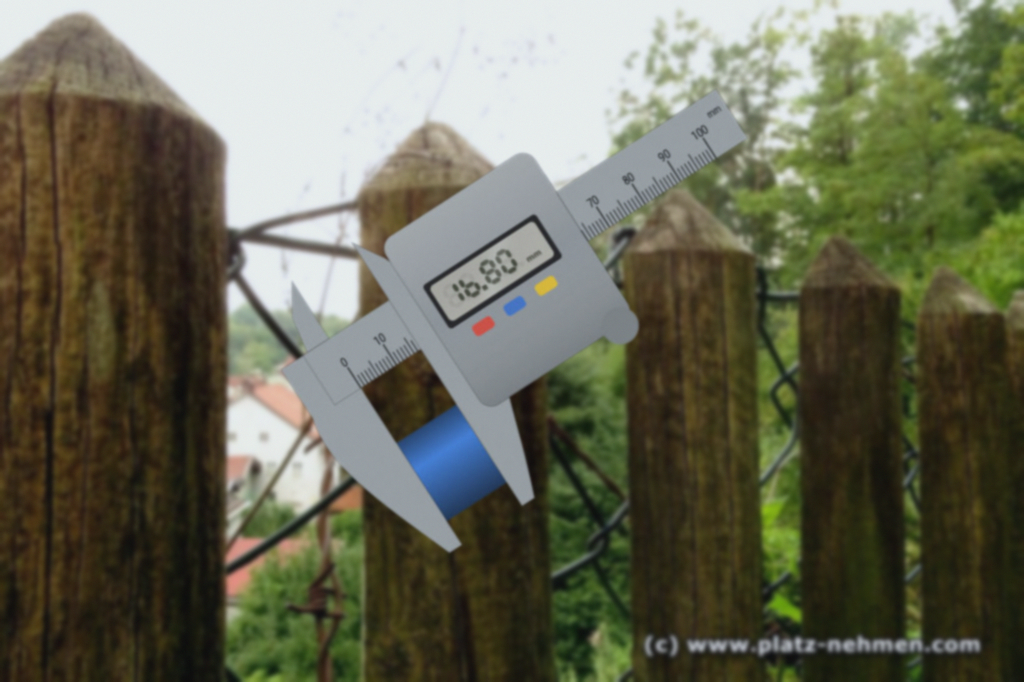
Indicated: 16.80; mm
